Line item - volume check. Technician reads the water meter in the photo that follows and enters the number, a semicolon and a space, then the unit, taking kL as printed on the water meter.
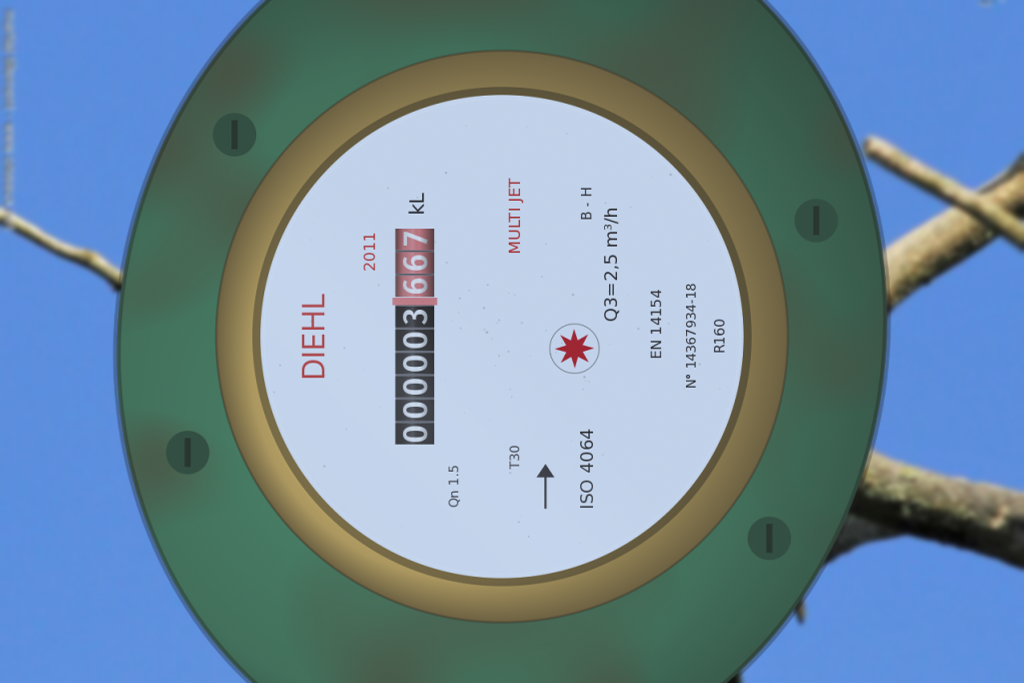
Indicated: 3.667; kL
